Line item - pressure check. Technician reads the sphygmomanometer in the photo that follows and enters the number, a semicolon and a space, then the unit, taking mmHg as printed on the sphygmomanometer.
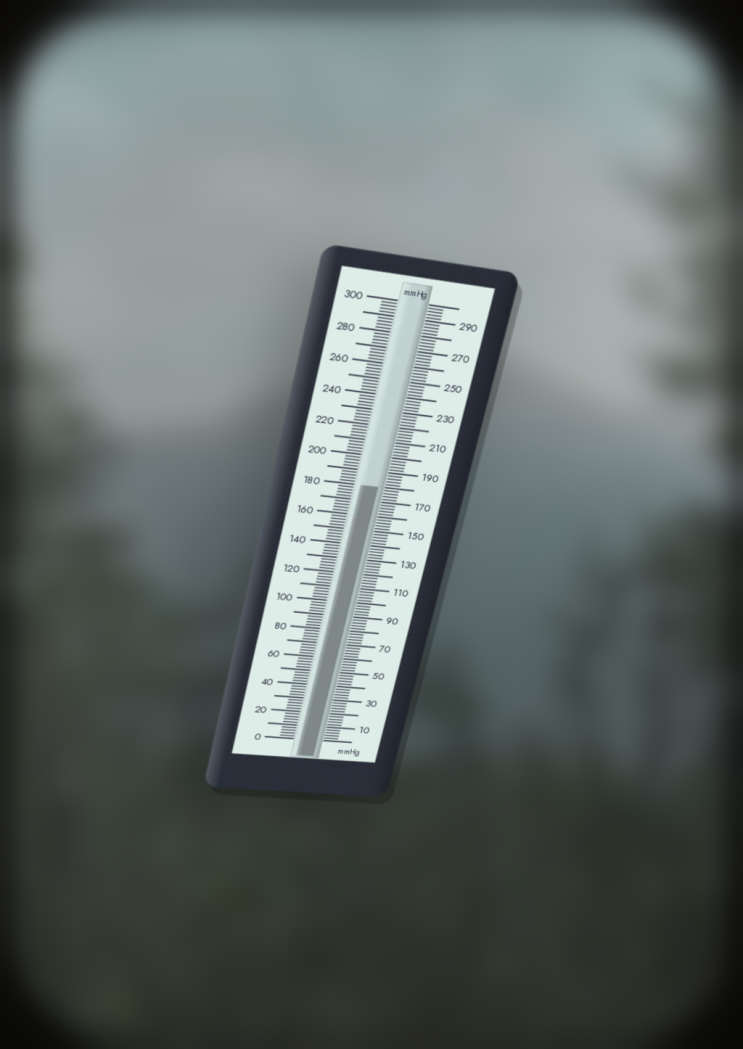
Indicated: 180; mmHg
